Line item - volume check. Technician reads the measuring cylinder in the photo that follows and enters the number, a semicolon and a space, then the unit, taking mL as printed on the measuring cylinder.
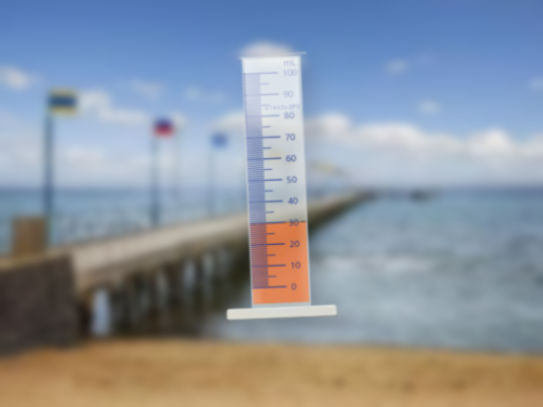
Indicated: 30; mL
